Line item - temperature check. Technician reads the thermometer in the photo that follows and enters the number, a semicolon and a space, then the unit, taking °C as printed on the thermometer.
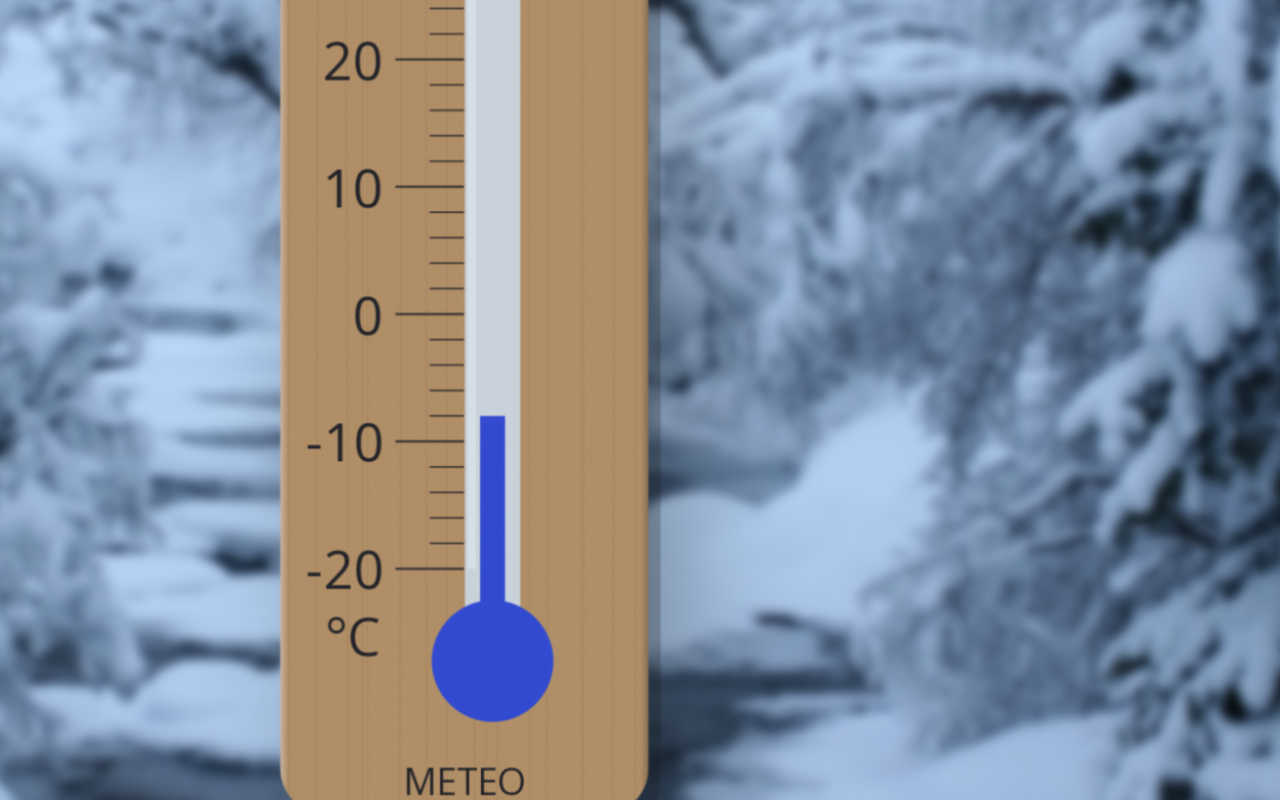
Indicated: -8; °C
